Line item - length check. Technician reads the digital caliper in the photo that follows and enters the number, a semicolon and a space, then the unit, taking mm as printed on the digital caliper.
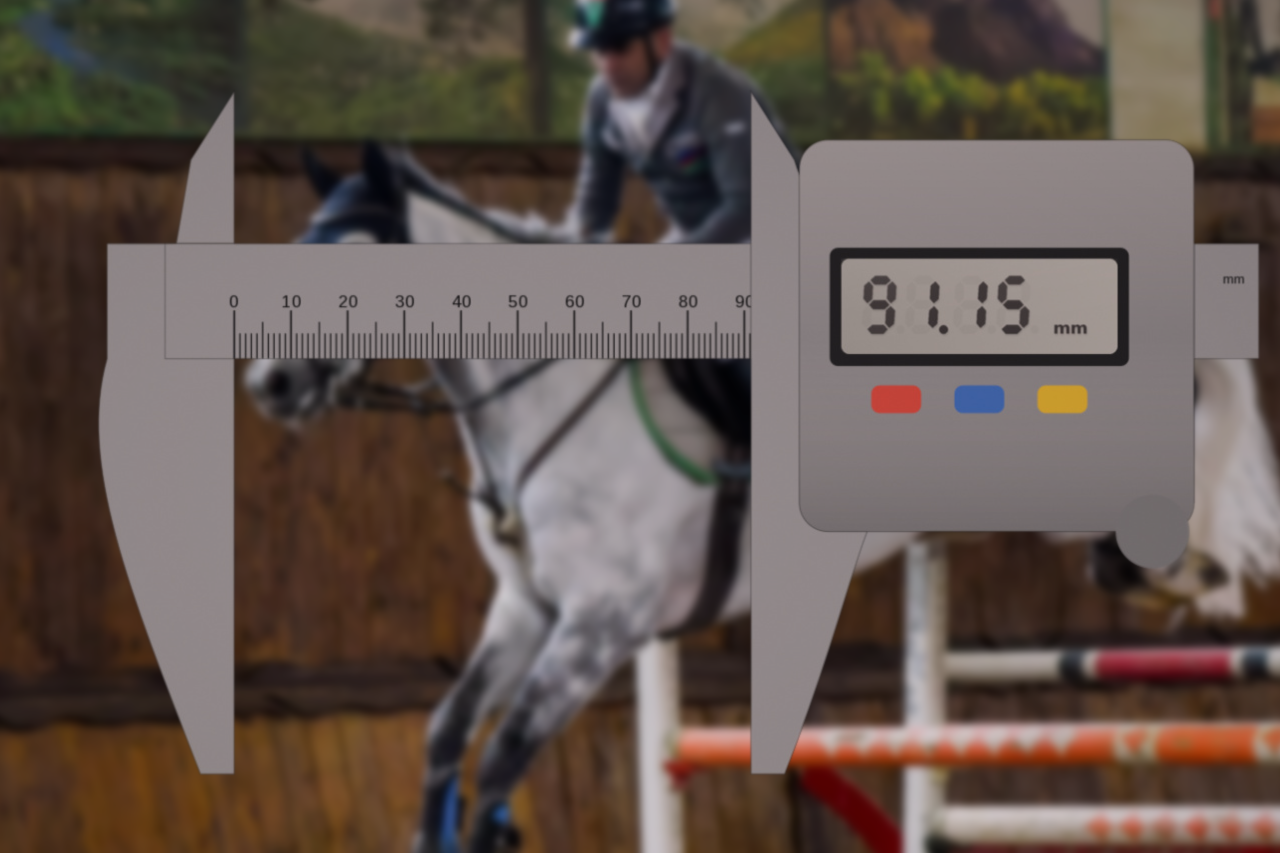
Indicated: 91.15; mm
